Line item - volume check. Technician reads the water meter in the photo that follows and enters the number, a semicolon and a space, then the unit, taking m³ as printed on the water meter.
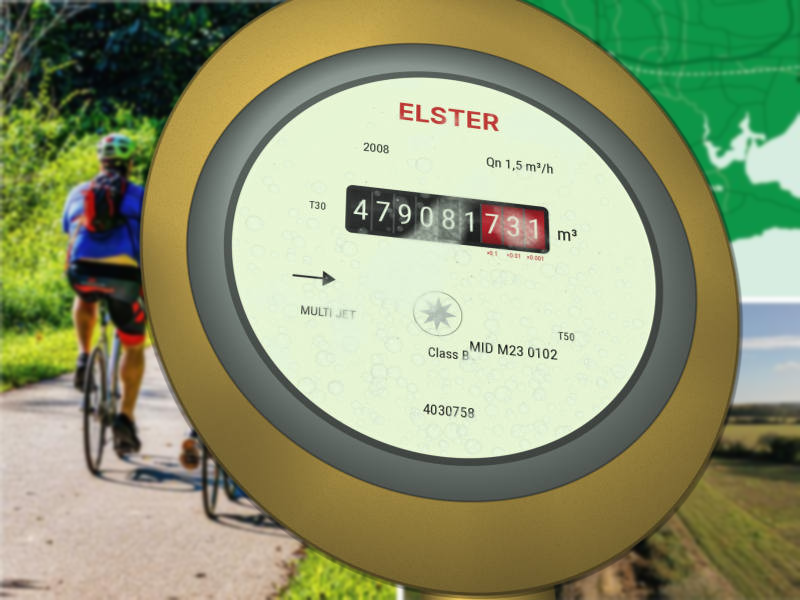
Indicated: 479081.731; m³
